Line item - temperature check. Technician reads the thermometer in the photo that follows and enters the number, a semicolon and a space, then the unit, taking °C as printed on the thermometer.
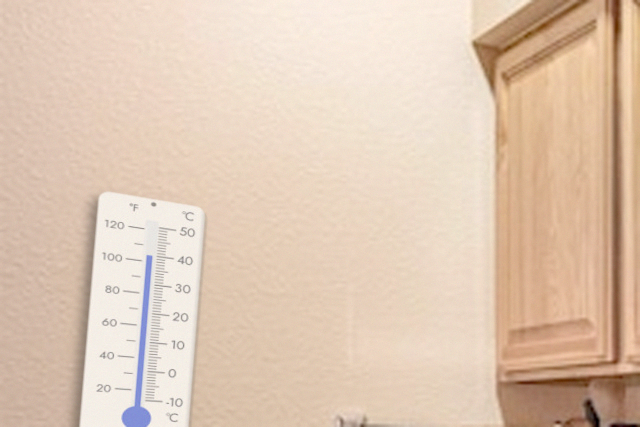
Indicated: 40; °C
